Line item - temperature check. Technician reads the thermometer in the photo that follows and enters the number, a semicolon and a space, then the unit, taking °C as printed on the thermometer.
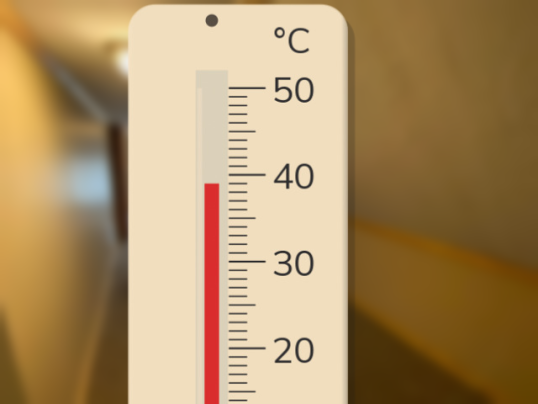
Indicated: 39; °C
